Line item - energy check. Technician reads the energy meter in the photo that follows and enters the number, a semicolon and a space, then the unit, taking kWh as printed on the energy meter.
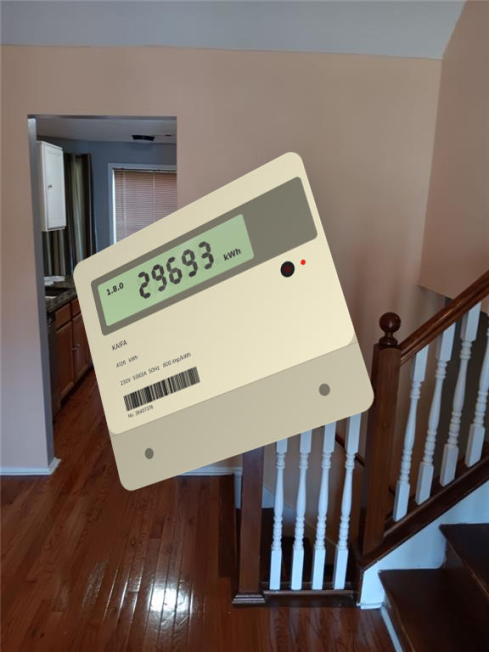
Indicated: 29693; kWh
